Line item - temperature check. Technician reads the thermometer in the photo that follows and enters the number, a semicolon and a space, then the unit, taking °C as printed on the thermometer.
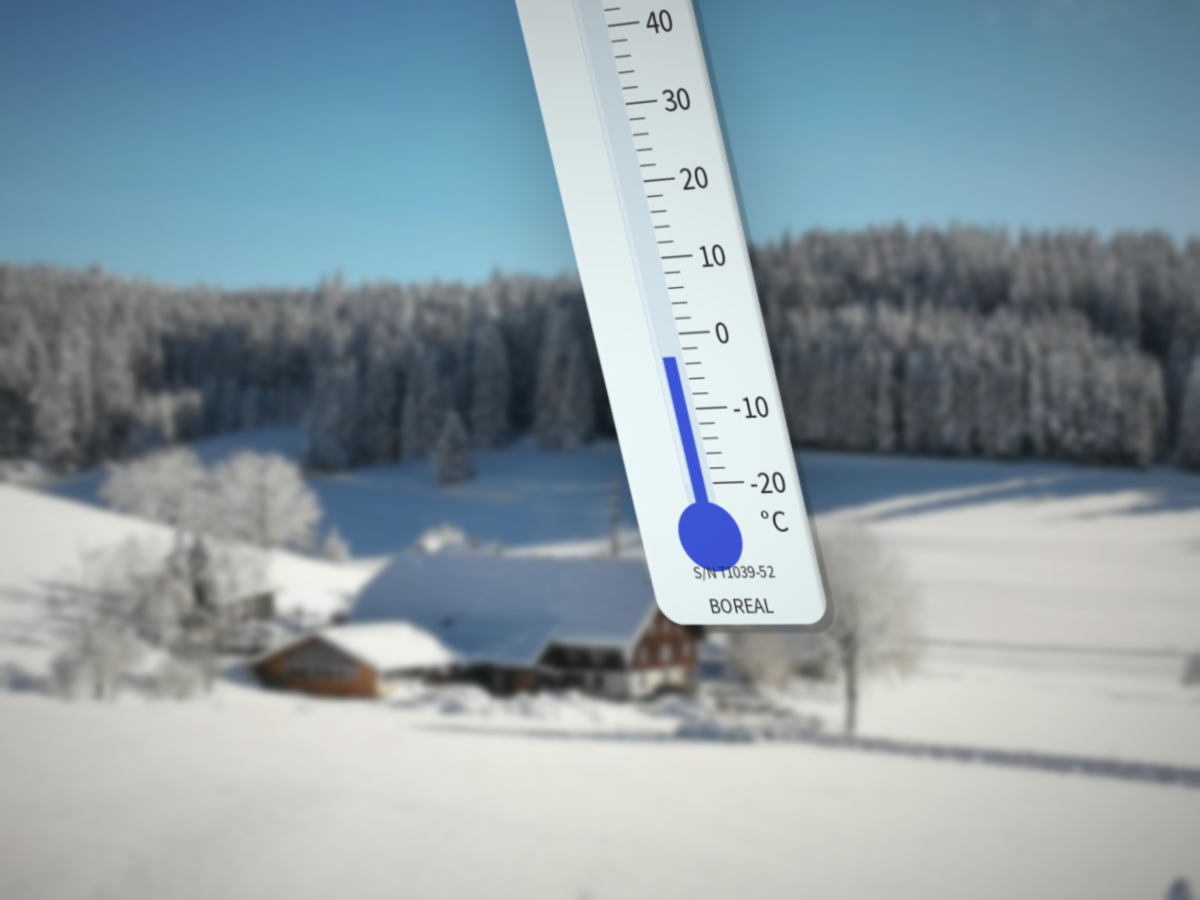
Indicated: -3; °C
